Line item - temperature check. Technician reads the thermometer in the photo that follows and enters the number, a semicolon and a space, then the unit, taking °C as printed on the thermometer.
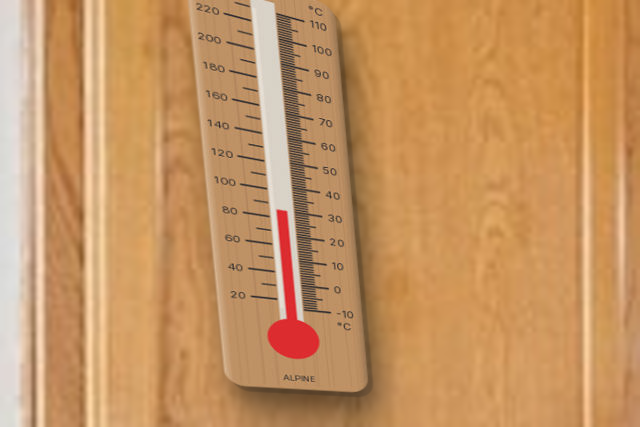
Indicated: 30; °C
